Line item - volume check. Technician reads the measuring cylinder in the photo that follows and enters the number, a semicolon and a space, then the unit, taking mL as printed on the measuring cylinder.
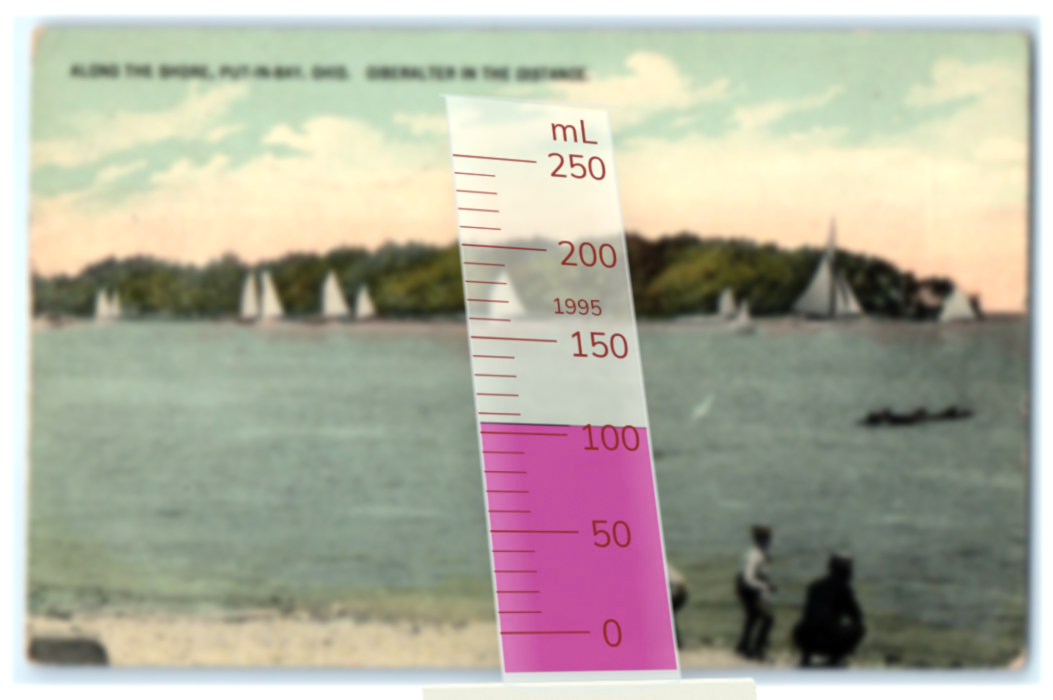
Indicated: 105; mL
